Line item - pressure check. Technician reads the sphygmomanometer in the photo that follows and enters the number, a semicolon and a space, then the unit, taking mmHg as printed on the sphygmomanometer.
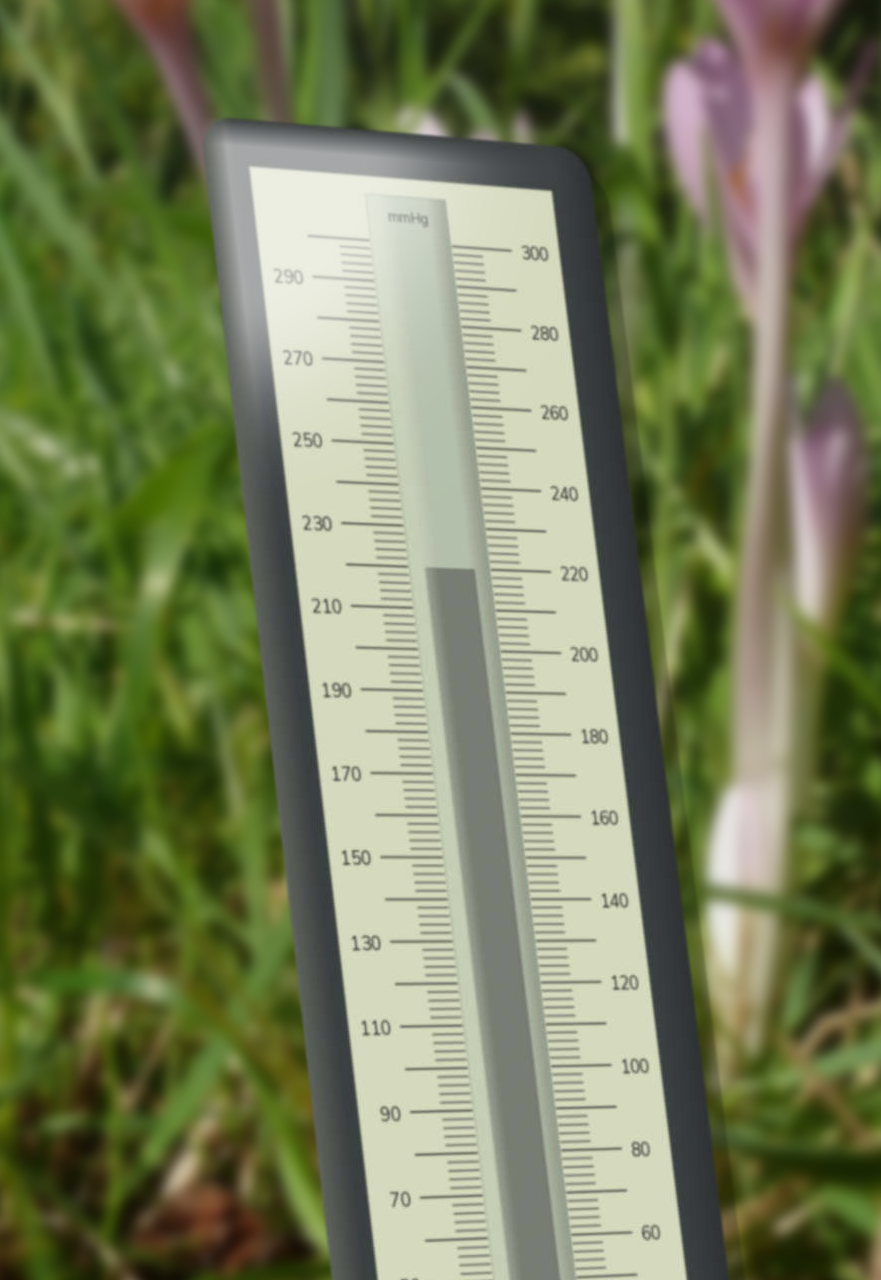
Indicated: 220; mmHg
